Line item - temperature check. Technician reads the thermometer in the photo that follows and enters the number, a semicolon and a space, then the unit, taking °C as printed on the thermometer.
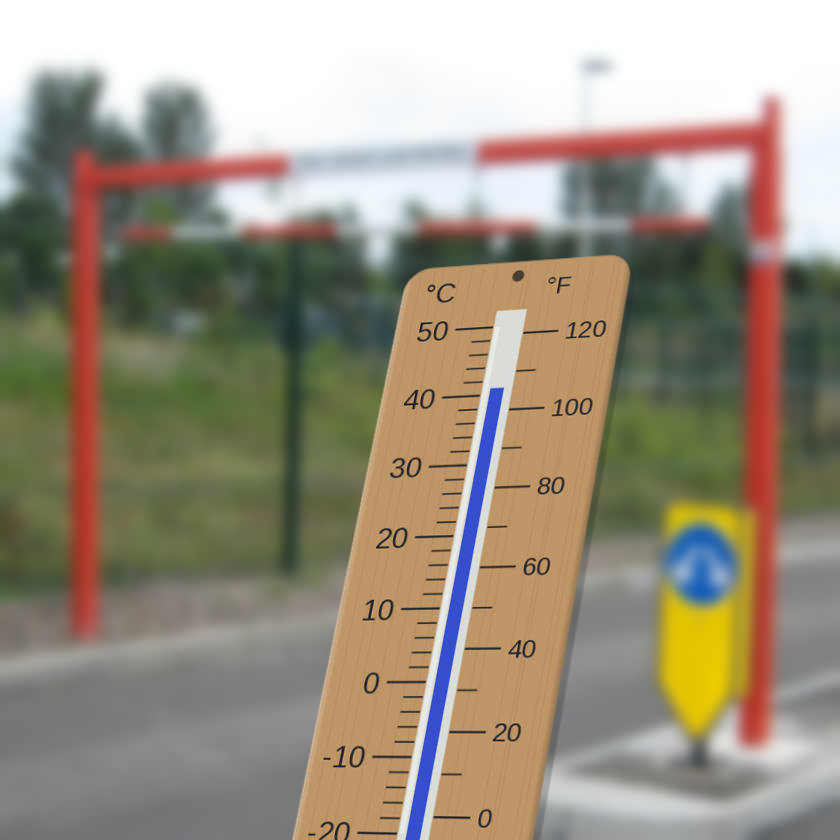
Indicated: 41; °C
